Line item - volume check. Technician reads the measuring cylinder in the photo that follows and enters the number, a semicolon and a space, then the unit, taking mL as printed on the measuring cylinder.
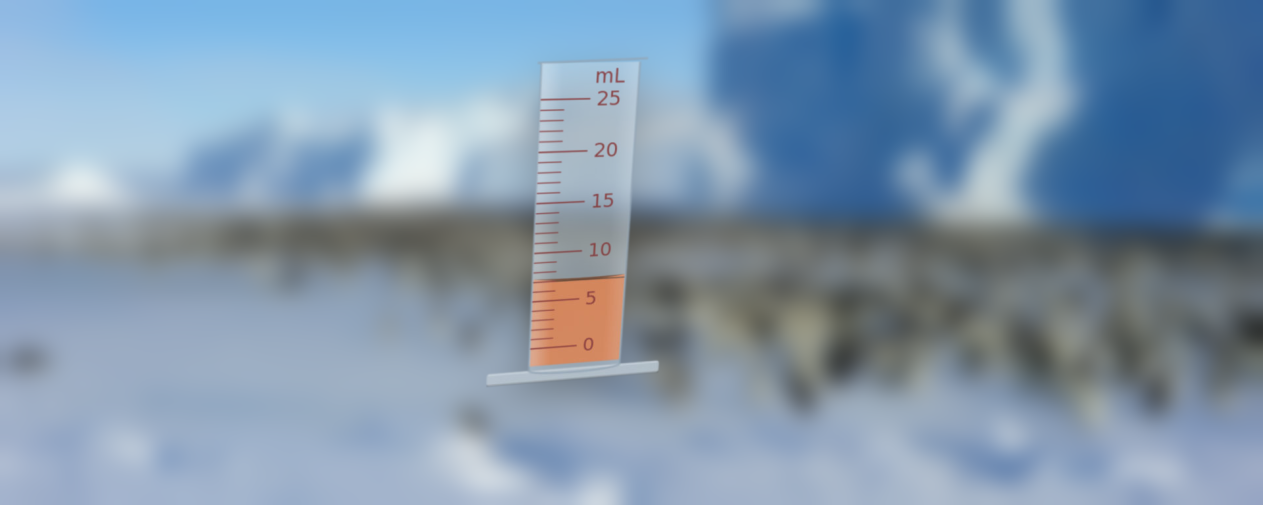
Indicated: 7; mL
